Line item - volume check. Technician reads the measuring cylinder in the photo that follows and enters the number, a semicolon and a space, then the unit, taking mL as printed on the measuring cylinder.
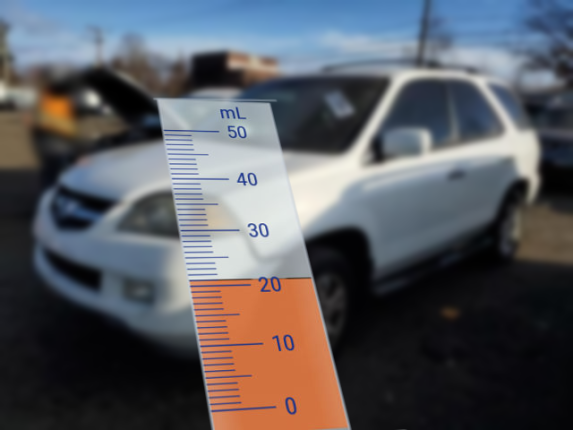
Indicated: 21; mL
